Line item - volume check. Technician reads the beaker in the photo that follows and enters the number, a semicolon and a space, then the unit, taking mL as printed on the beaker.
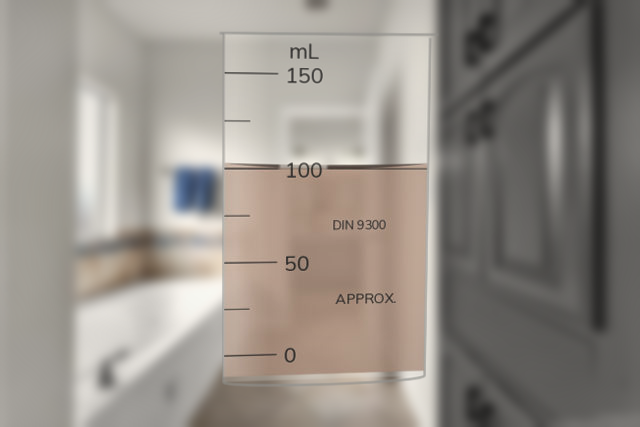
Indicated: 100; mL
